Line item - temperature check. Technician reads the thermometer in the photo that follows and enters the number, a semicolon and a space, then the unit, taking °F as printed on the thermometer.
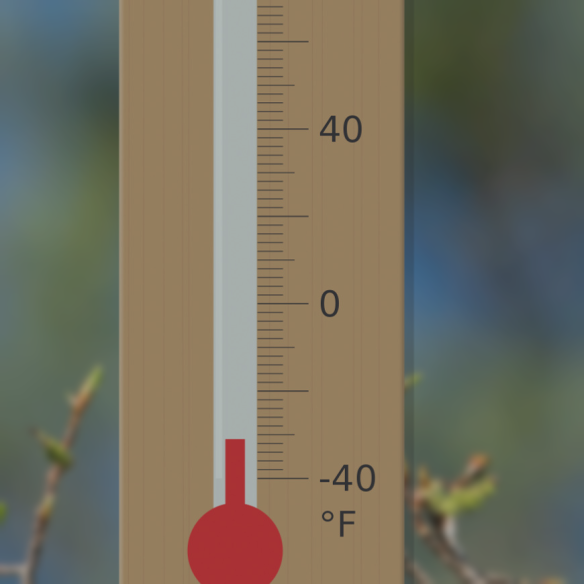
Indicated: -31; °F
